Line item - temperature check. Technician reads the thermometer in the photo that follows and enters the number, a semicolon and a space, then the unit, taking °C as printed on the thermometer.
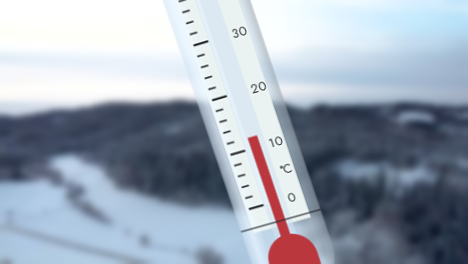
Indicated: 12; °C
